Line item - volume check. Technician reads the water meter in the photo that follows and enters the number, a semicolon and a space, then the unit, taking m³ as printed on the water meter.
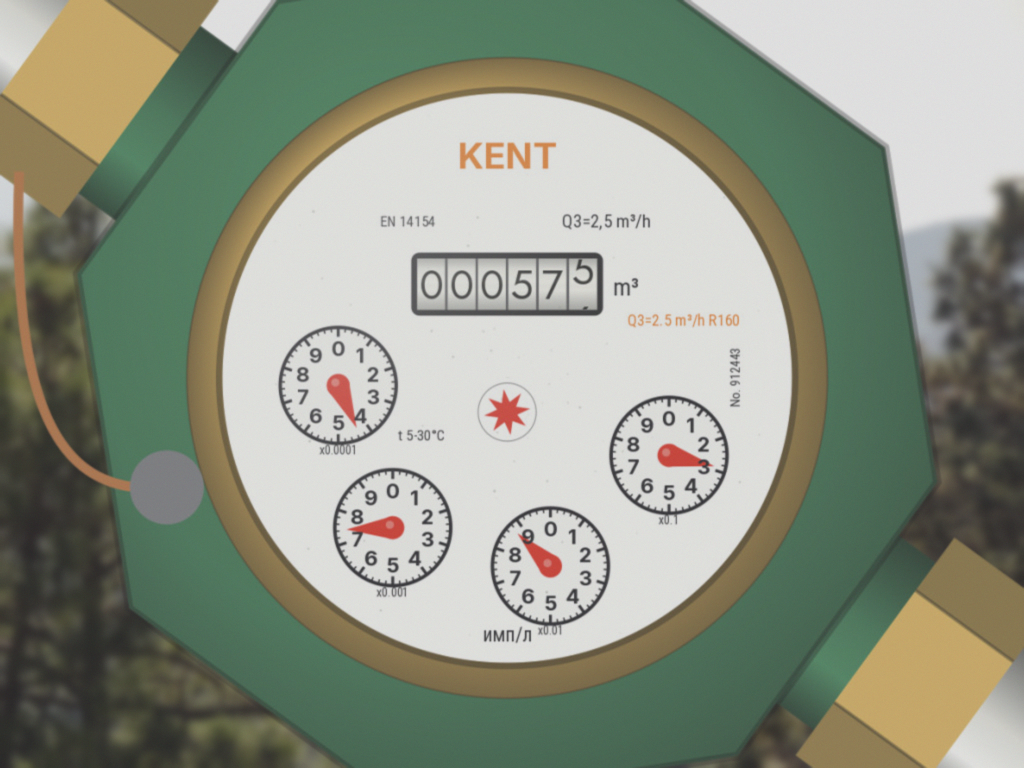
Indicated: 575.2874; m³
